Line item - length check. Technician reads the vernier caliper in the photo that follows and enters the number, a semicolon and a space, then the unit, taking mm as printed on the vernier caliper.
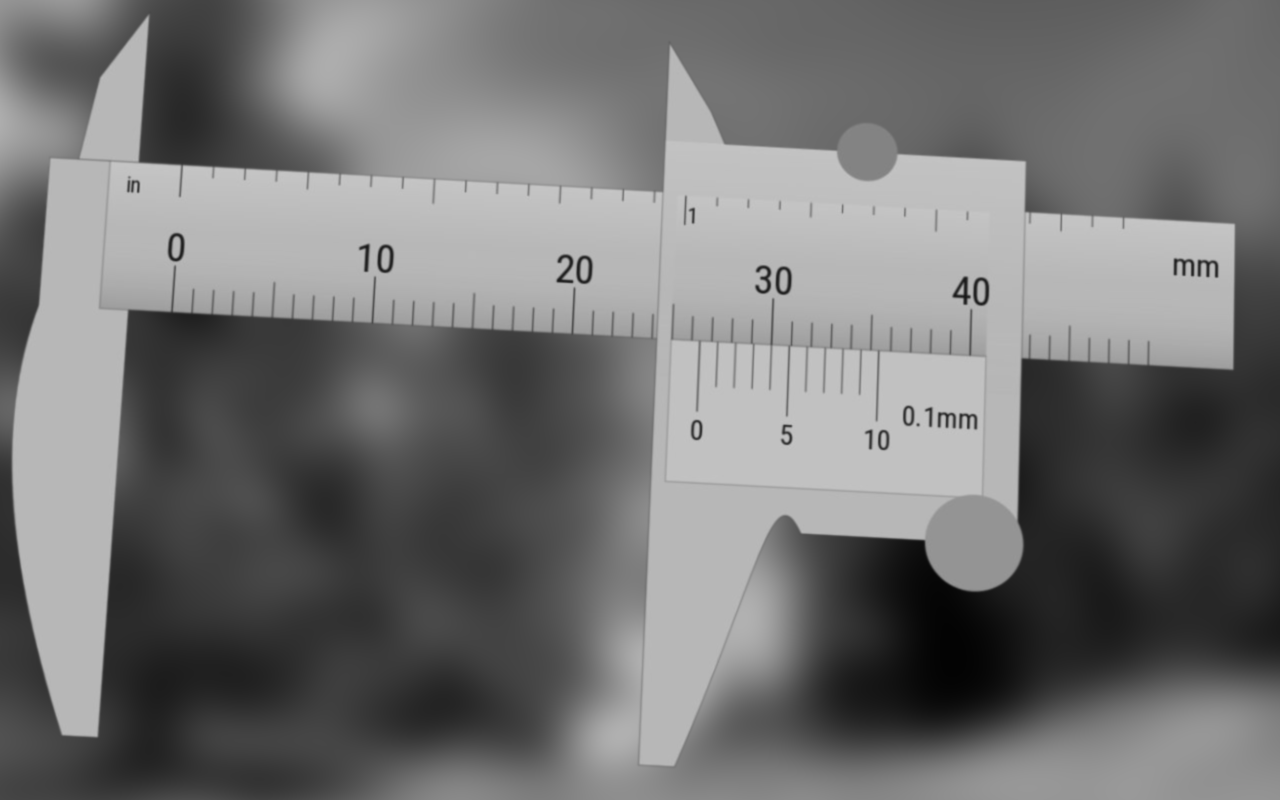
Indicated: 26.4; mm
